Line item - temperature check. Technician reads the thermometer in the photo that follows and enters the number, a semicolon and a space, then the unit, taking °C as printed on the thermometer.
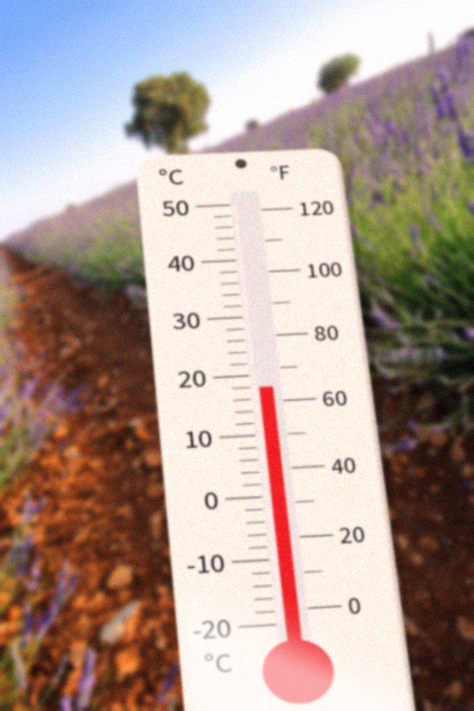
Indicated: 18; °C
